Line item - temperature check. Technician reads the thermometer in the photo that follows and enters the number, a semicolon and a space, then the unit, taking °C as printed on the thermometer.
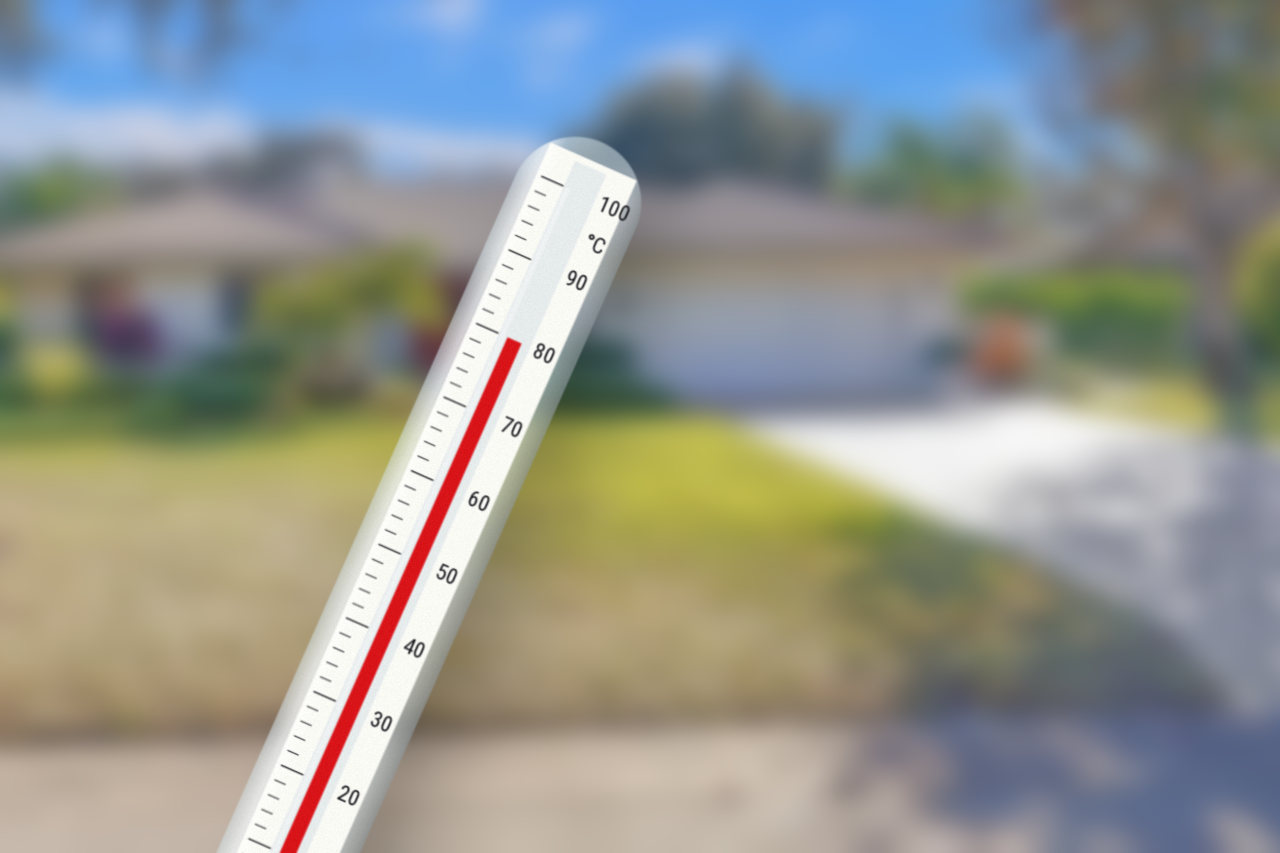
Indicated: 80; °C
